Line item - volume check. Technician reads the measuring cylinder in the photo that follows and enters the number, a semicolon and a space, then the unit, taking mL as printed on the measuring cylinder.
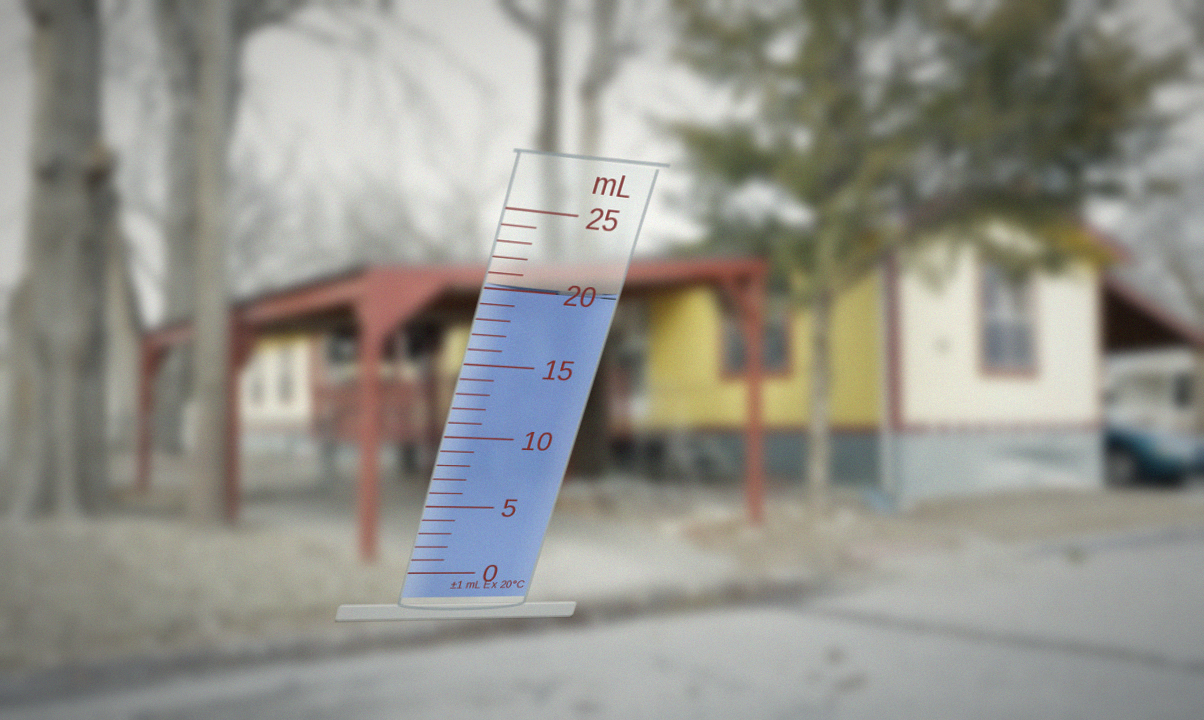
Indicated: 20; mL
